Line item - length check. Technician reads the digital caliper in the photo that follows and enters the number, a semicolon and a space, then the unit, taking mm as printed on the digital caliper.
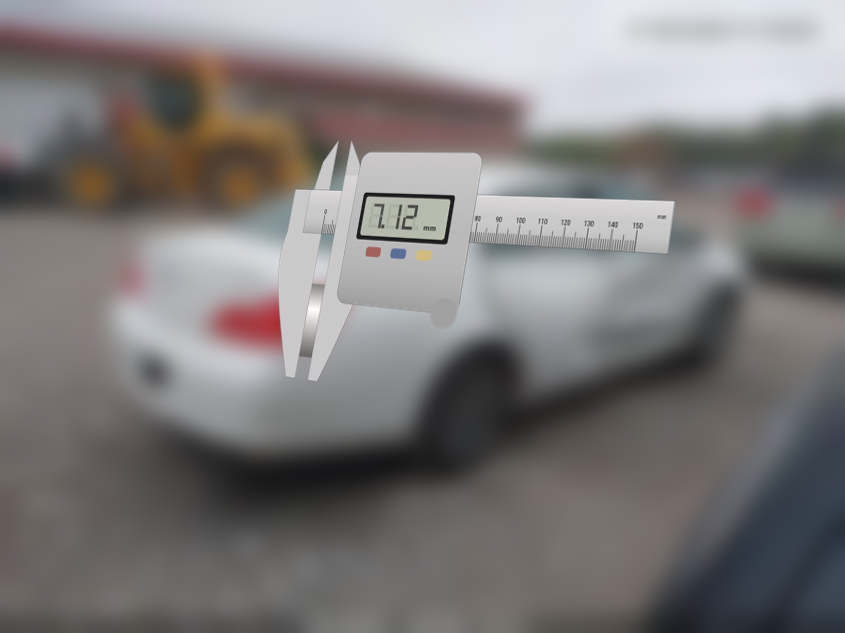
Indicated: 7.12; mm
